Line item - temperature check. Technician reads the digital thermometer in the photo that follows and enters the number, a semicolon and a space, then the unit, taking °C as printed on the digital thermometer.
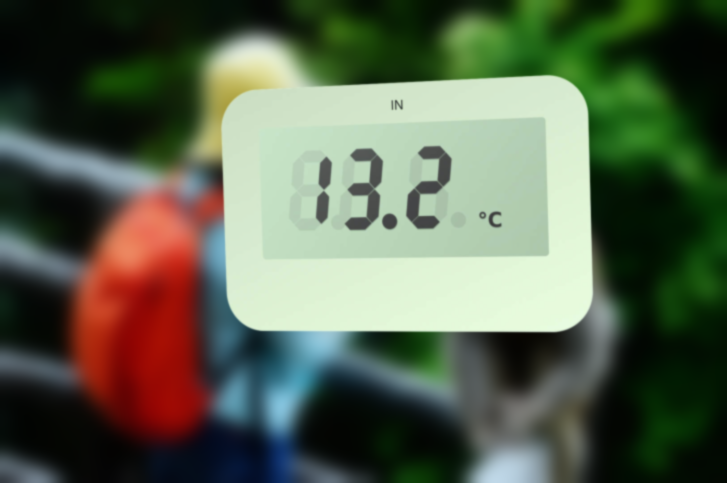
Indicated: 13.2; °C
